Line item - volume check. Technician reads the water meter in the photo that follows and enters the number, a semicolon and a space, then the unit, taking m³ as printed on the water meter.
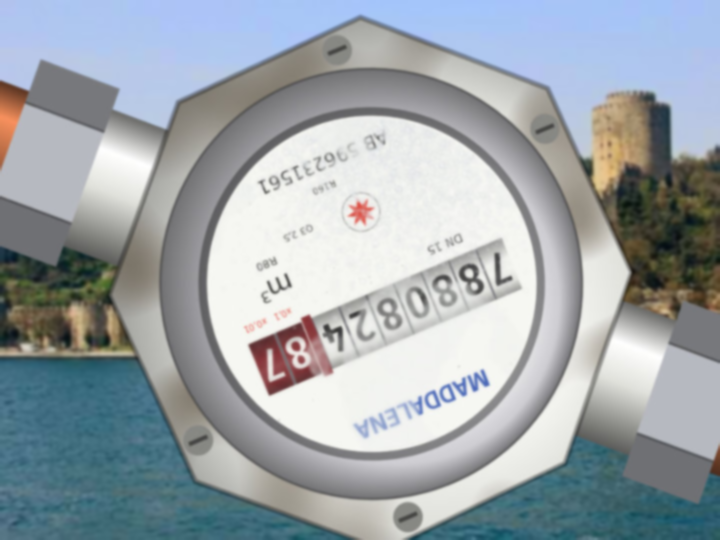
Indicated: 7880824.87; m³
